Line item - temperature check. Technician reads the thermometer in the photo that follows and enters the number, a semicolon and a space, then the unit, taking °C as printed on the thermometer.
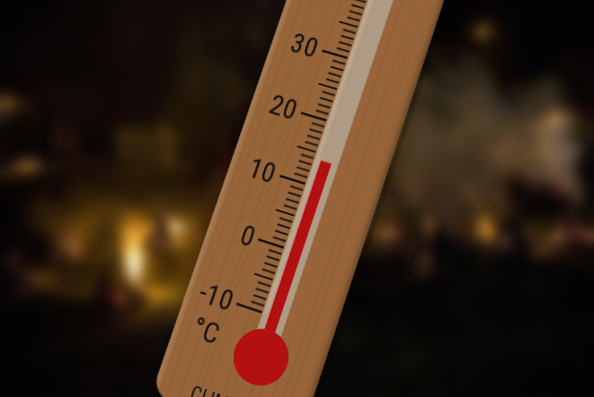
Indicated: 14; °C
